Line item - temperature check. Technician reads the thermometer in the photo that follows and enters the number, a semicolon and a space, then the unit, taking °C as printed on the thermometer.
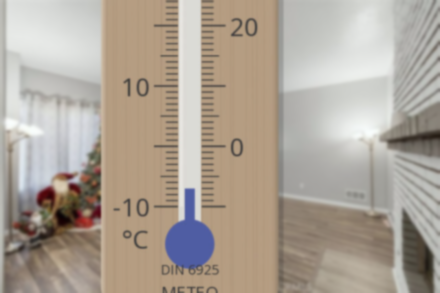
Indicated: -7; °C
